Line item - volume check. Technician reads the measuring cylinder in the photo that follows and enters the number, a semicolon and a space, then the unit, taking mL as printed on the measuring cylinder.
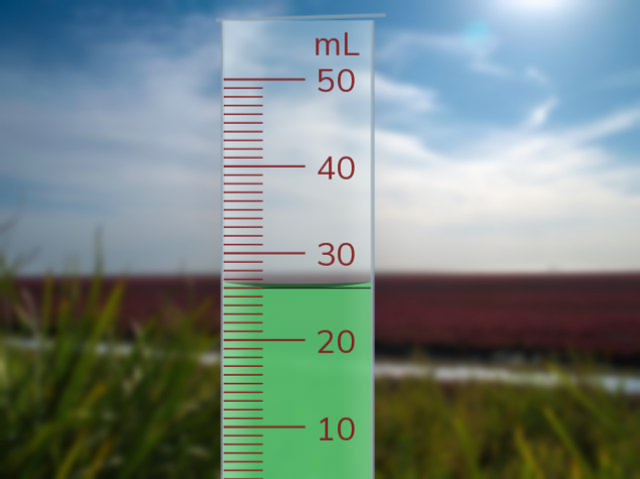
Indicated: 26; mL
